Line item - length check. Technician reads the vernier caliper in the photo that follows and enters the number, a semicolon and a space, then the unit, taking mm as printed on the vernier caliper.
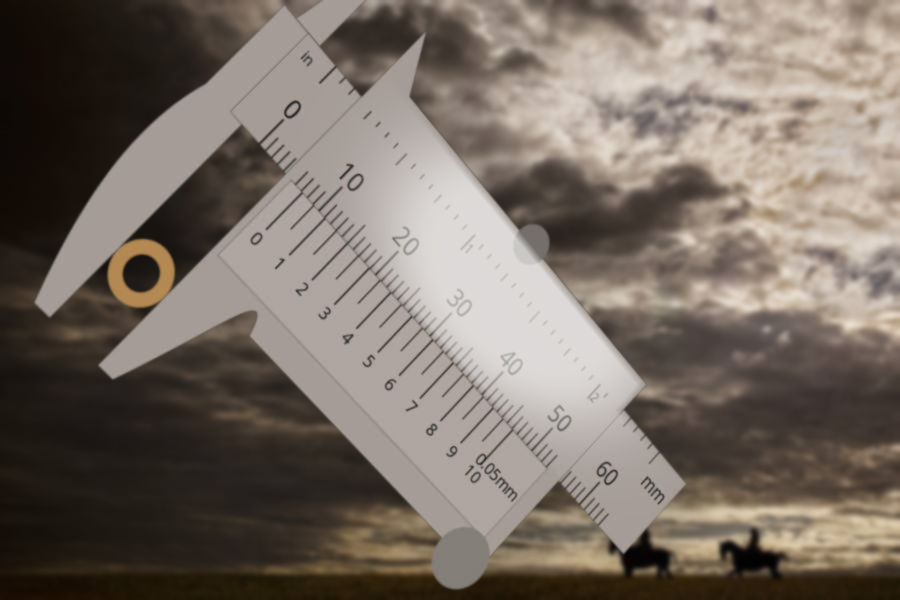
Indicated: 7.2; mm
